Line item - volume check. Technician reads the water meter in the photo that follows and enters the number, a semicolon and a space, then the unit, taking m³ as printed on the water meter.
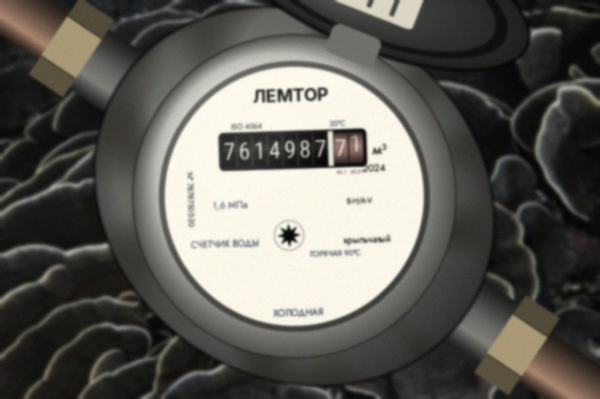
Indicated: 7614987.71; m³
